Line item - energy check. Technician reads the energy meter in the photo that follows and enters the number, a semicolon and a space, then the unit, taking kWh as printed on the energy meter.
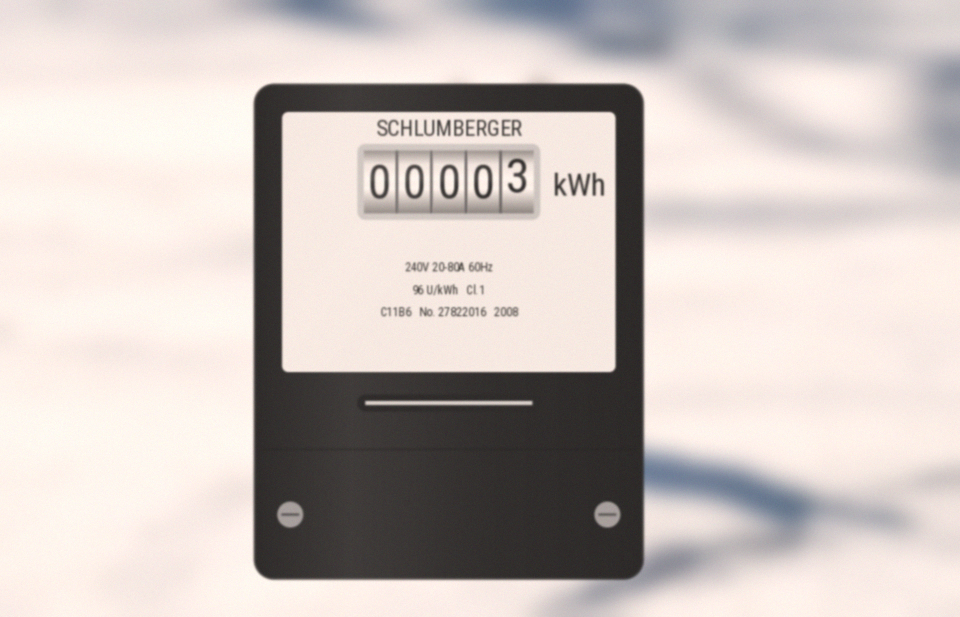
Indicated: 3; kWh
